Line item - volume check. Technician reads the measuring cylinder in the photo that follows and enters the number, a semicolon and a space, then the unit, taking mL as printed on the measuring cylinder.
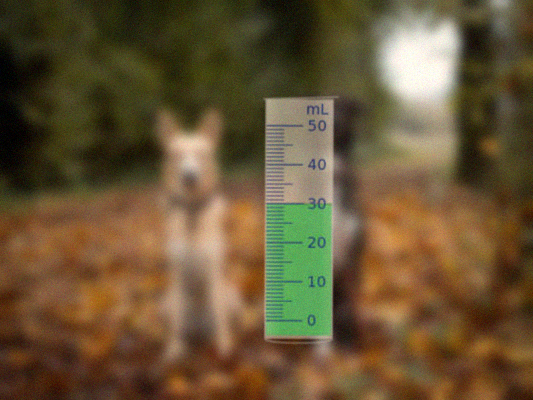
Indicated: 30; mL
